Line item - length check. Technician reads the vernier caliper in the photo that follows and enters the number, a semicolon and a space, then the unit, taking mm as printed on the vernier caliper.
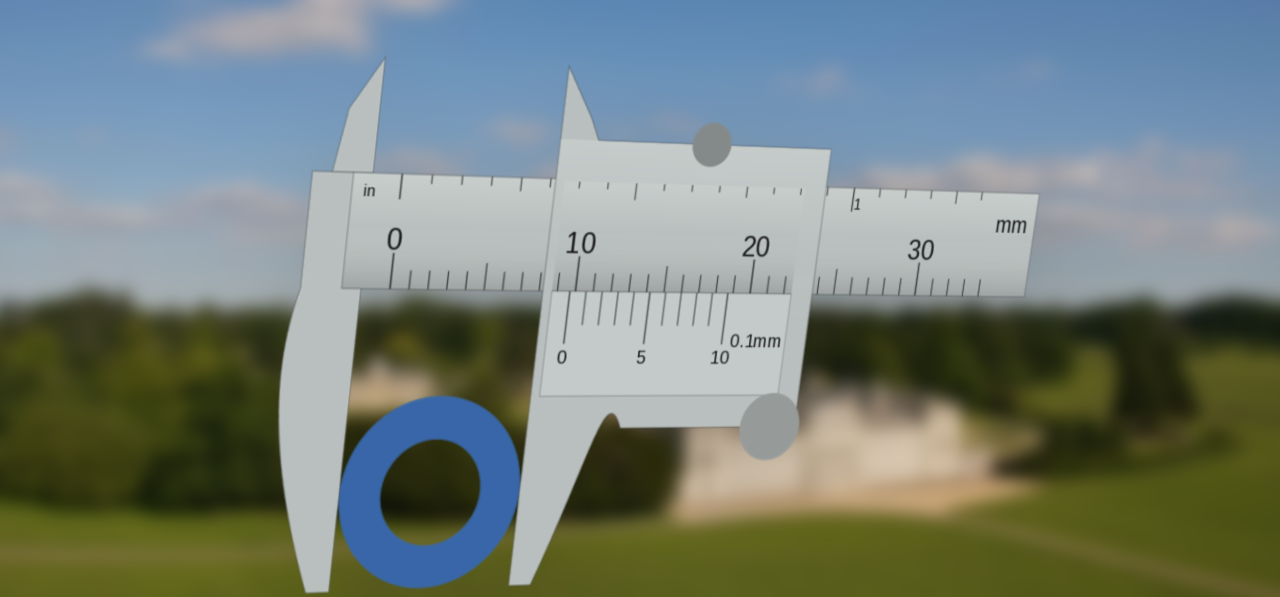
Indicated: 9.7; mm
